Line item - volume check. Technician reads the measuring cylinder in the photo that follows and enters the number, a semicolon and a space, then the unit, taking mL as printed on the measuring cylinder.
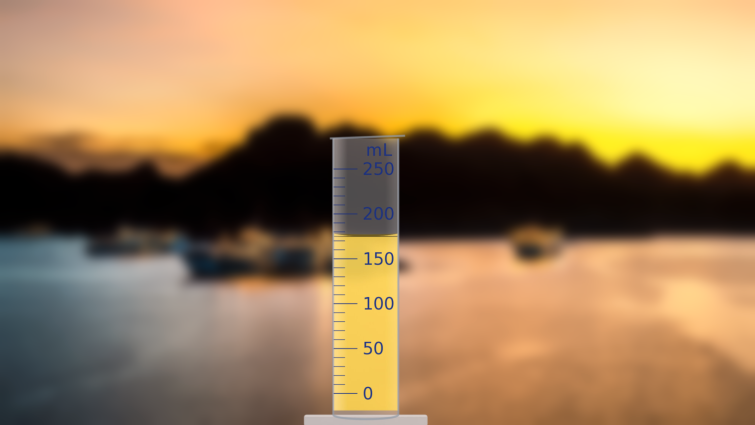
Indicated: 175; mL
